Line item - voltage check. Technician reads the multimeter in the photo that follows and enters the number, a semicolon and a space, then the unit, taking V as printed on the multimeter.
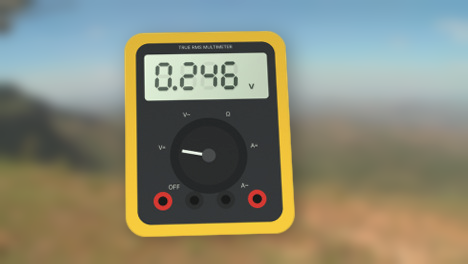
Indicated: 0.246; V
